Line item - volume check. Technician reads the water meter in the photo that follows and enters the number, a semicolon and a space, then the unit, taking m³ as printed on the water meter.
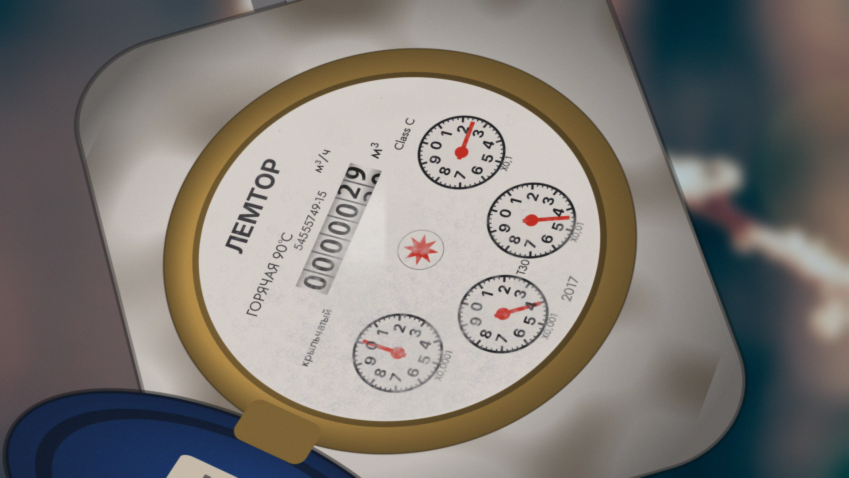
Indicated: 29.2440; m³
